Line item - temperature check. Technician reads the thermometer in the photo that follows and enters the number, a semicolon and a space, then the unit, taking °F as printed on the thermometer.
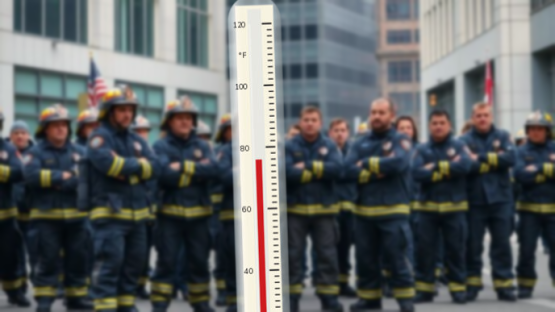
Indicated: 76; °F
